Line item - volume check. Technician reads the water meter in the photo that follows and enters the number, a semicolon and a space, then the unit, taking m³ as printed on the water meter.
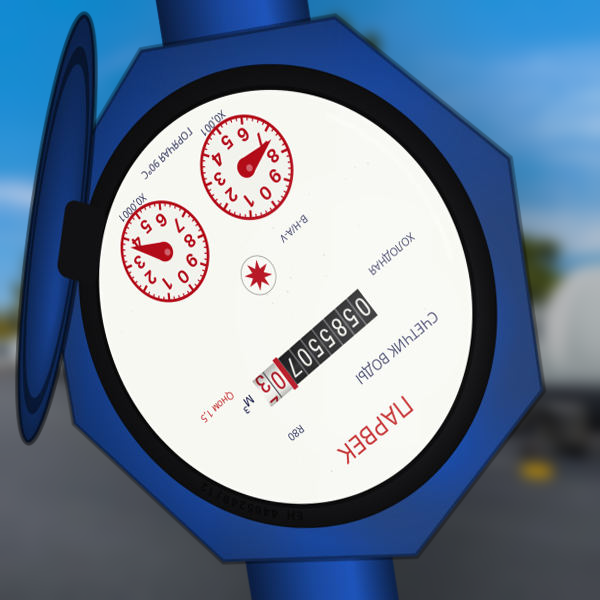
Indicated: 585507.0273; m³
